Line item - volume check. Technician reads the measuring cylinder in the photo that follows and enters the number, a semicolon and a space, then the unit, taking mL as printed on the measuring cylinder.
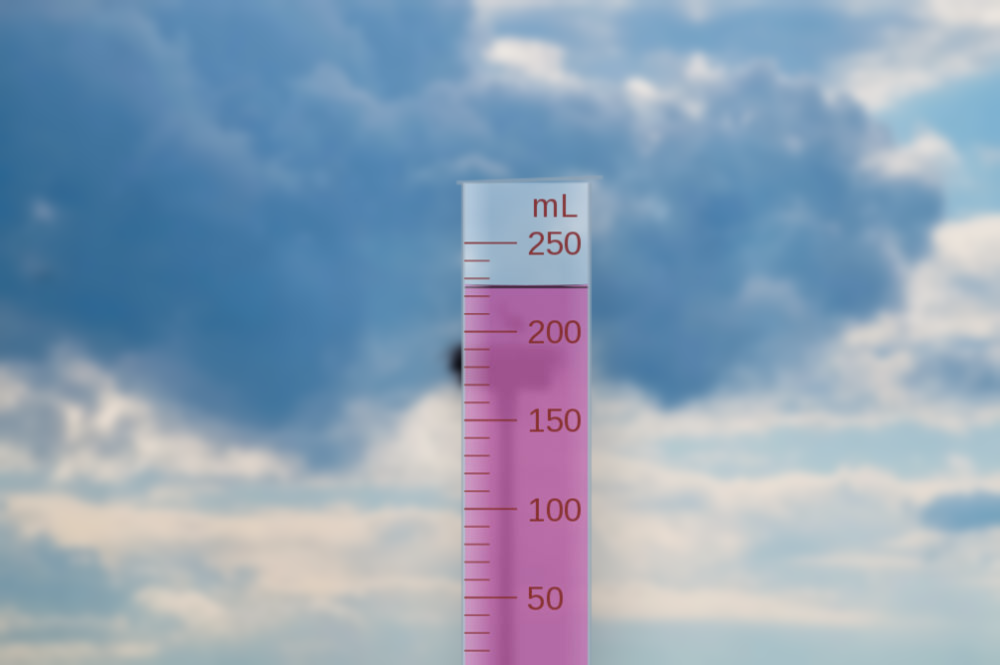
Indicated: 225; mL
